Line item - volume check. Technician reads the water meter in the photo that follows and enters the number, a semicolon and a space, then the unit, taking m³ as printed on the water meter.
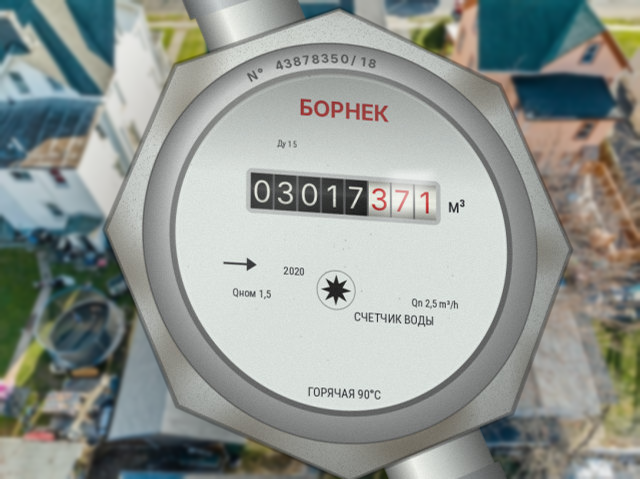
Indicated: 3017.371; m³
